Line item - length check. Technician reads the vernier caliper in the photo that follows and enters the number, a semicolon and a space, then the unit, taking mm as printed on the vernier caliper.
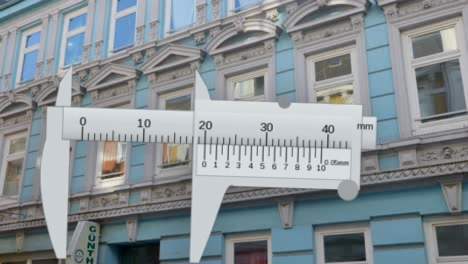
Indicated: 20.0; mm
